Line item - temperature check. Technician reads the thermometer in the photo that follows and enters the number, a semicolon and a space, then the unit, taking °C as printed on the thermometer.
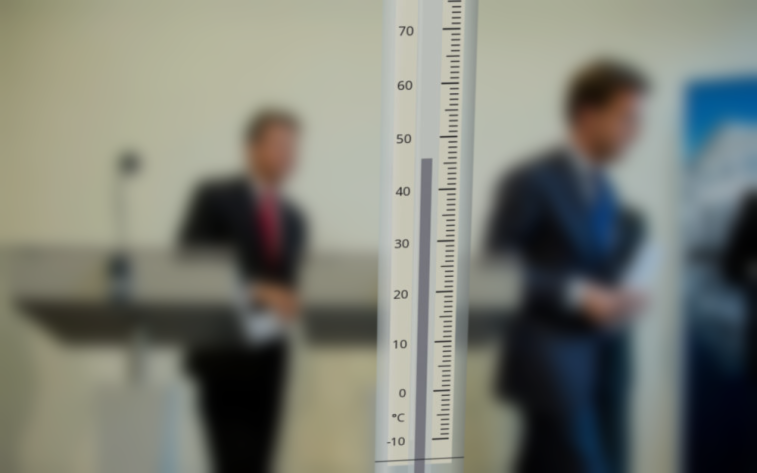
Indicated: 46; °C
